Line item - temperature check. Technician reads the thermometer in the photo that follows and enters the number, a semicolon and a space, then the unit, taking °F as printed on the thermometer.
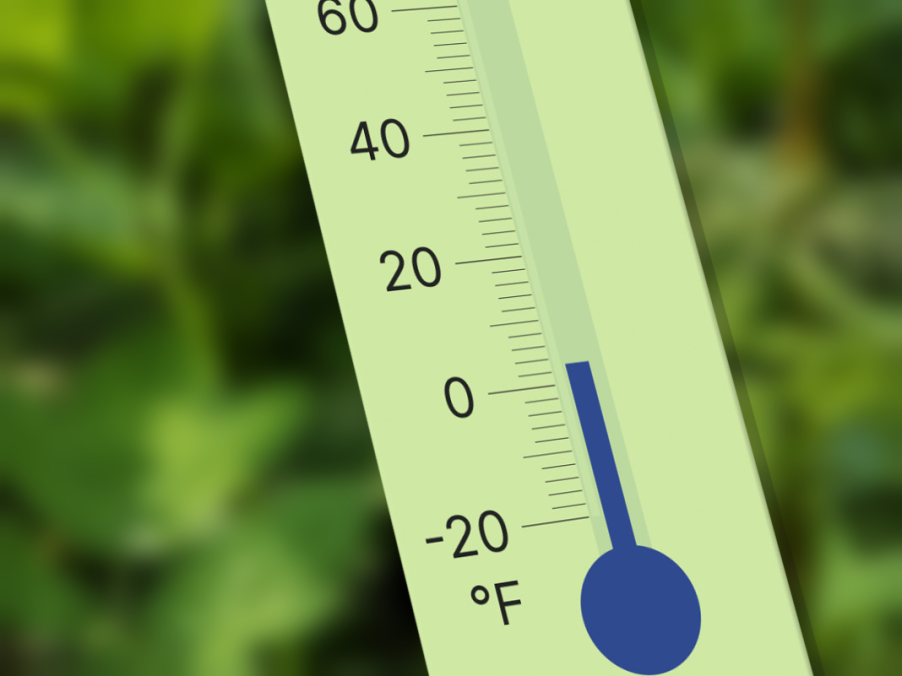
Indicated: 3; °F
